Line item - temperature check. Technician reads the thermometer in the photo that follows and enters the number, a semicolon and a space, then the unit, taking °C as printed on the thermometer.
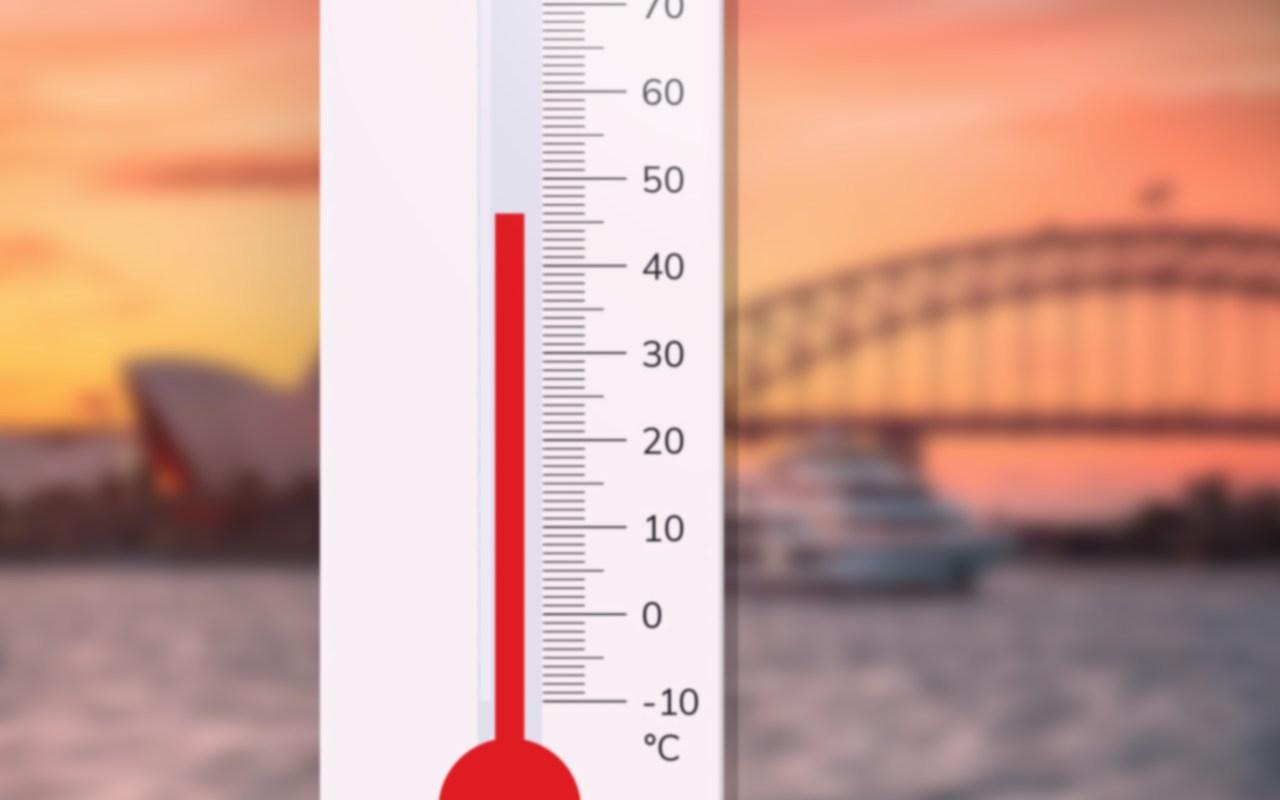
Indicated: 46; °C
